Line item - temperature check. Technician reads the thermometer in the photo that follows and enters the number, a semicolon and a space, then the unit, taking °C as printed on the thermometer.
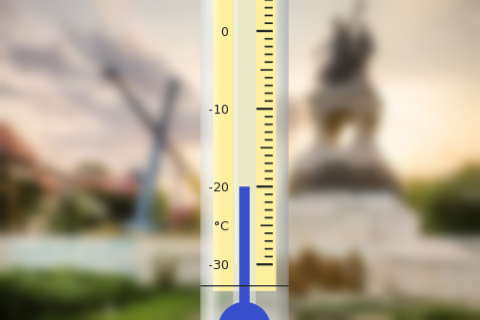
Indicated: -20; °C
